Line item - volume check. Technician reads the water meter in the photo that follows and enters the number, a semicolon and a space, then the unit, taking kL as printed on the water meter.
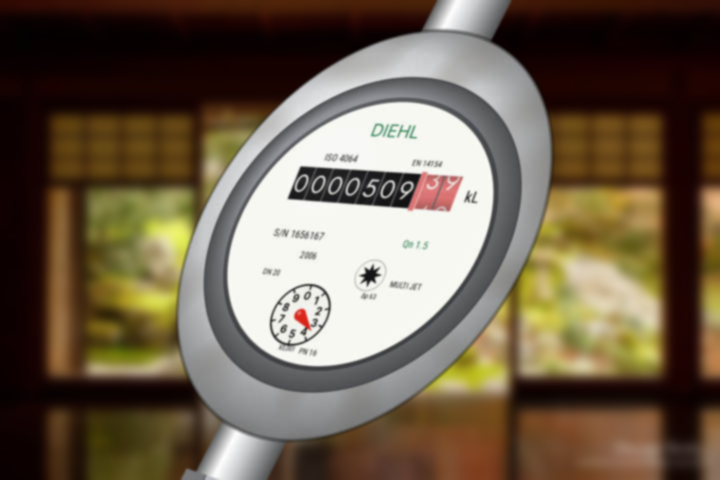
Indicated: 509.393; kL
